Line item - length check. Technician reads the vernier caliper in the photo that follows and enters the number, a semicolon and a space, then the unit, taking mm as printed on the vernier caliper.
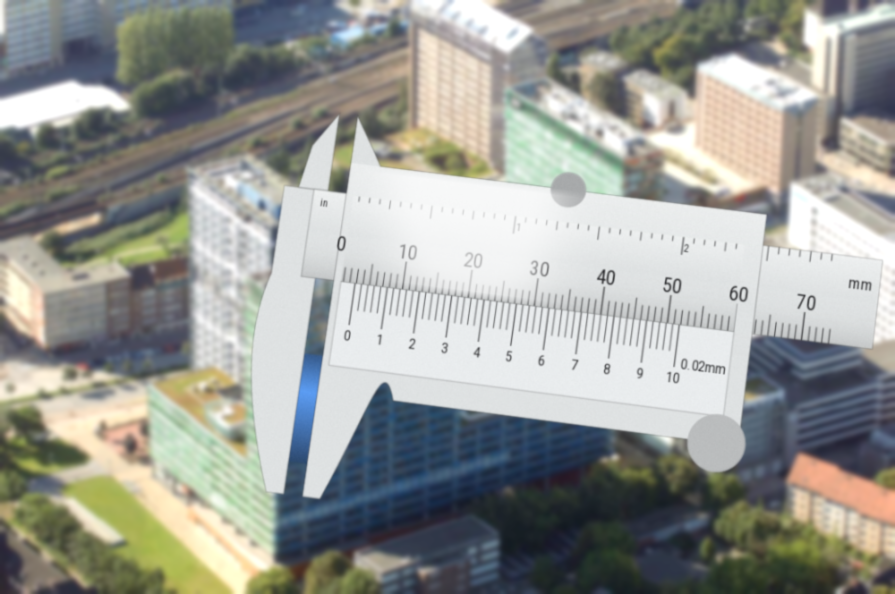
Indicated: 2.8; mm
